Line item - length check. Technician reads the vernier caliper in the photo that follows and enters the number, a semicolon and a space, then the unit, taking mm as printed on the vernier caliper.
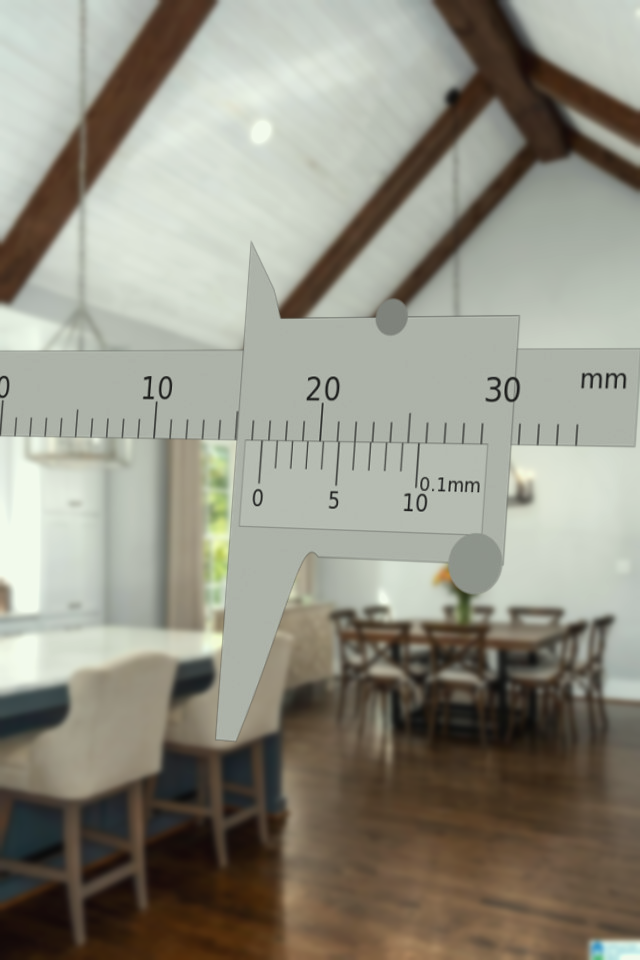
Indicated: 16.6; mm
